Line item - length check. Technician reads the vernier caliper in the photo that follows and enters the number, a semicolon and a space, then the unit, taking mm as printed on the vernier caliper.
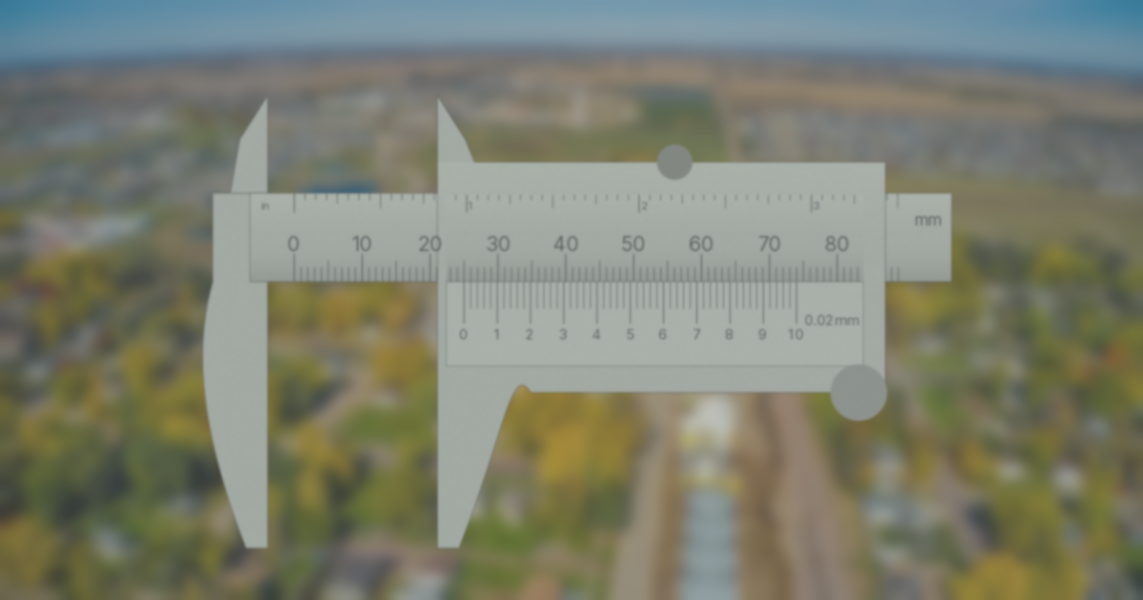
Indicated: 25.0; mm
